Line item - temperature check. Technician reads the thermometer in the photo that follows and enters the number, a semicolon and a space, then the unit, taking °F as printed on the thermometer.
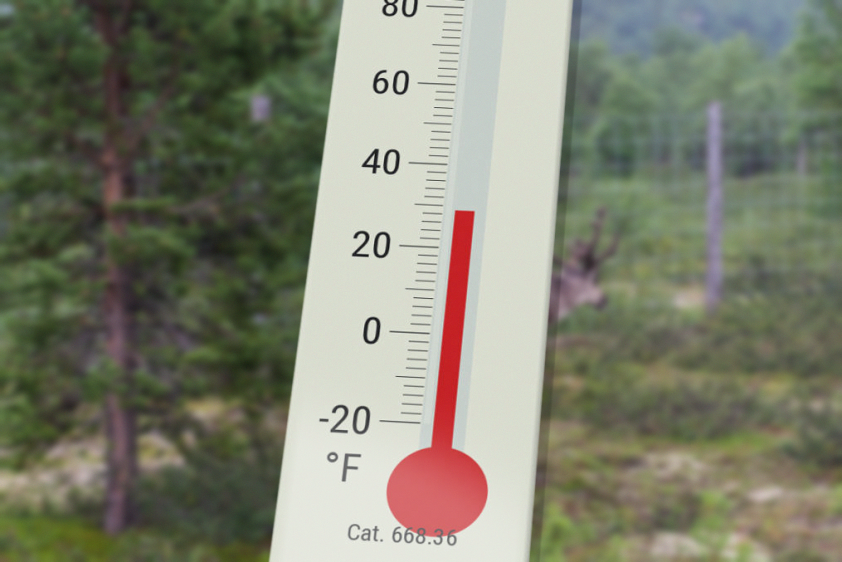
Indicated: 29; °F
